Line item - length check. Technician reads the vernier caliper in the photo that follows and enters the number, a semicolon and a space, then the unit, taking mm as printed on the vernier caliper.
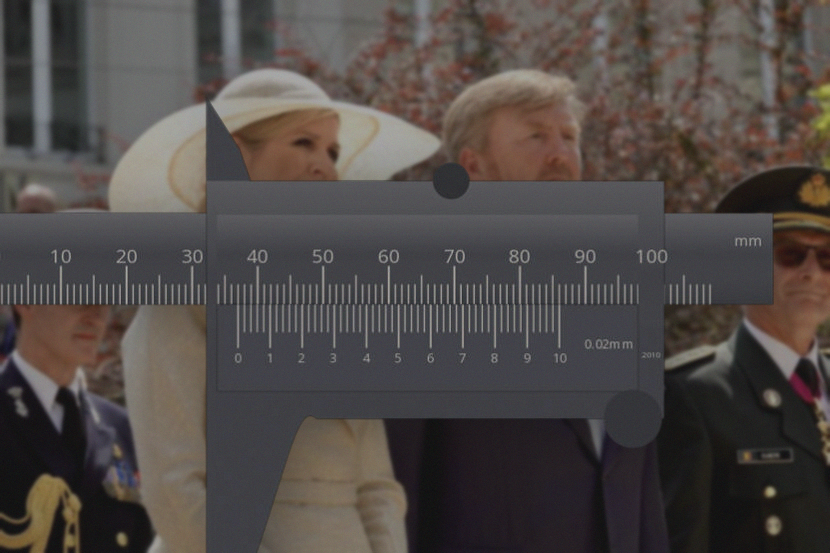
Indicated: 37.0; mm
